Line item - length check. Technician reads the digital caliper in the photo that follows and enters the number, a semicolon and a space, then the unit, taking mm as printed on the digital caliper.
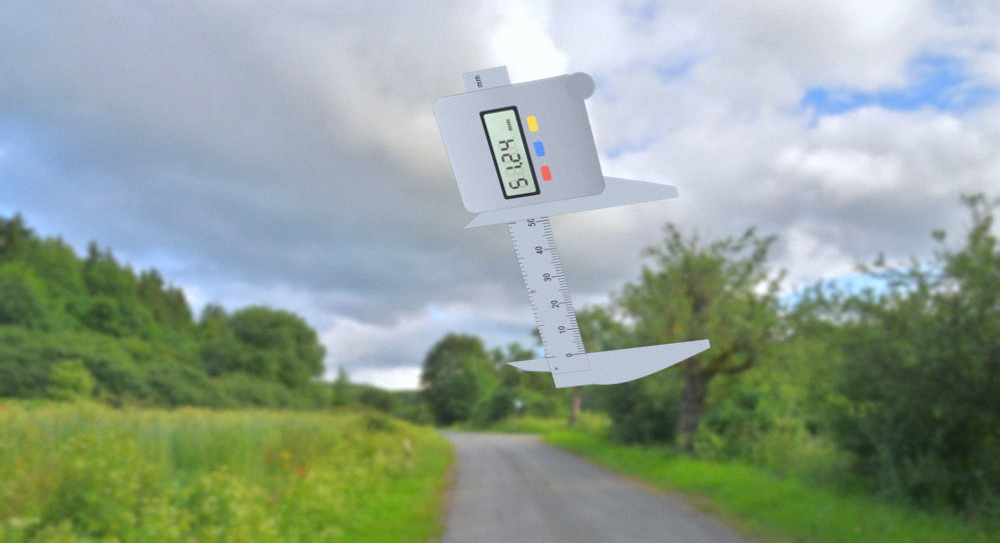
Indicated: 51.24; mm
